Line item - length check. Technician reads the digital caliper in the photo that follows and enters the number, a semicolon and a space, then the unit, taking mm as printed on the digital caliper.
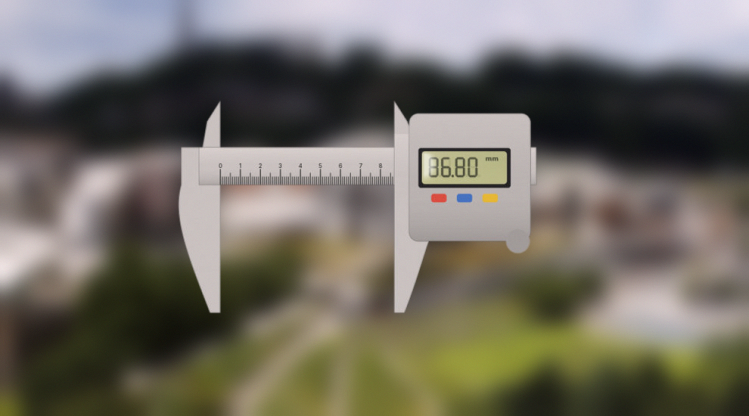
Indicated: 86.80; mm
